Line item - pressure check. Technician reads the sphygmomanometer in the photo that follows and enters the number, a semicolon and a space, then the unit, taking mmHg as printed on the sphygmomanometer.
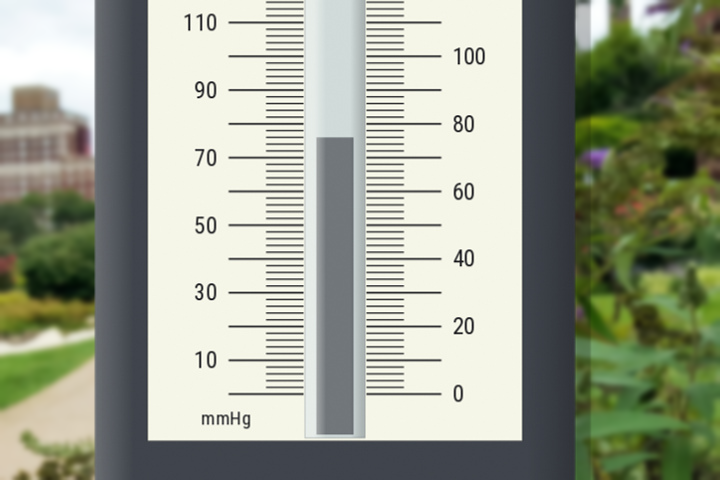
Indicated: 76; mmHg
